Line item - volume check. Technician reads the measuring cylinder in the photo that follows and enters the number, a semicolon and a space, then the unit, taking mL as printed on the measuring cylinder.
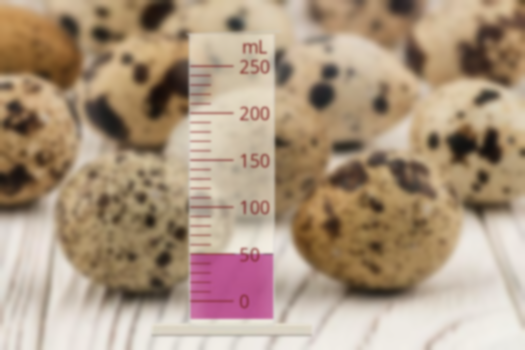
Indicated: 50; mL
